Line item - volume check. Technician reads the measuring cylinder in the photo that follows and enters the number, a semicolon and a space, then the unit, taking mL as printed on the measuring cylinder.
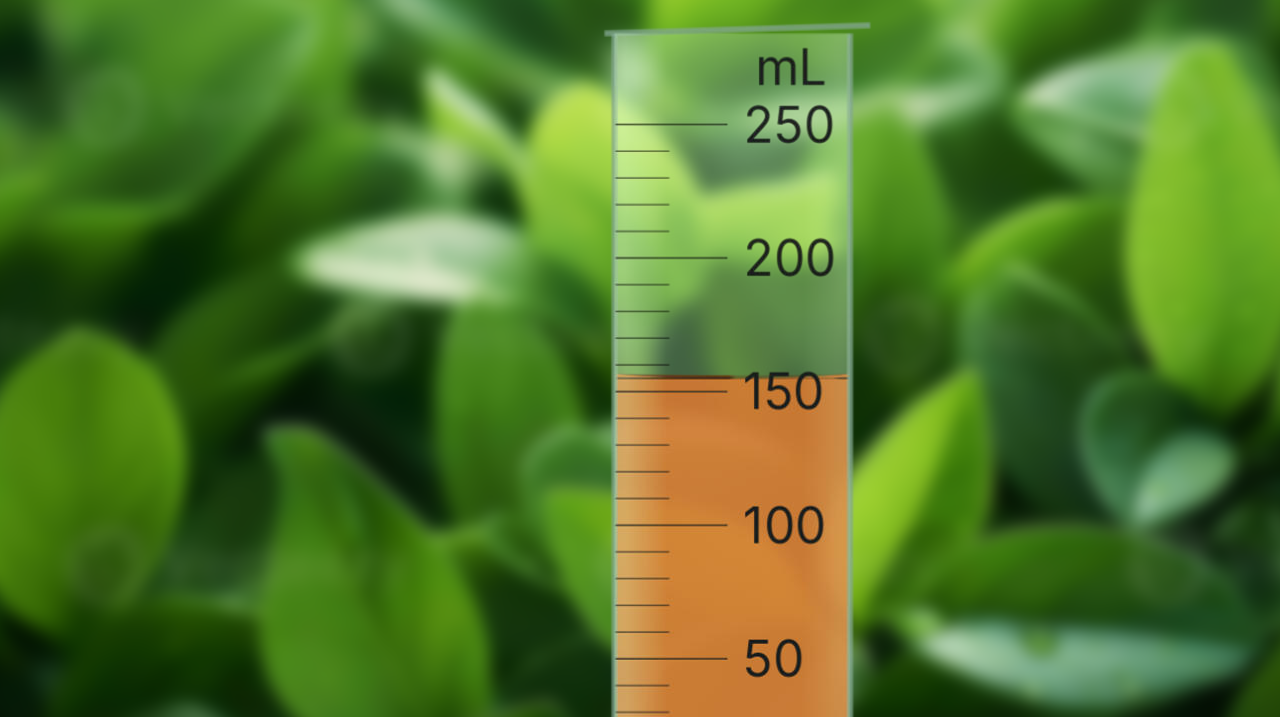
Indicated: 155; mL
